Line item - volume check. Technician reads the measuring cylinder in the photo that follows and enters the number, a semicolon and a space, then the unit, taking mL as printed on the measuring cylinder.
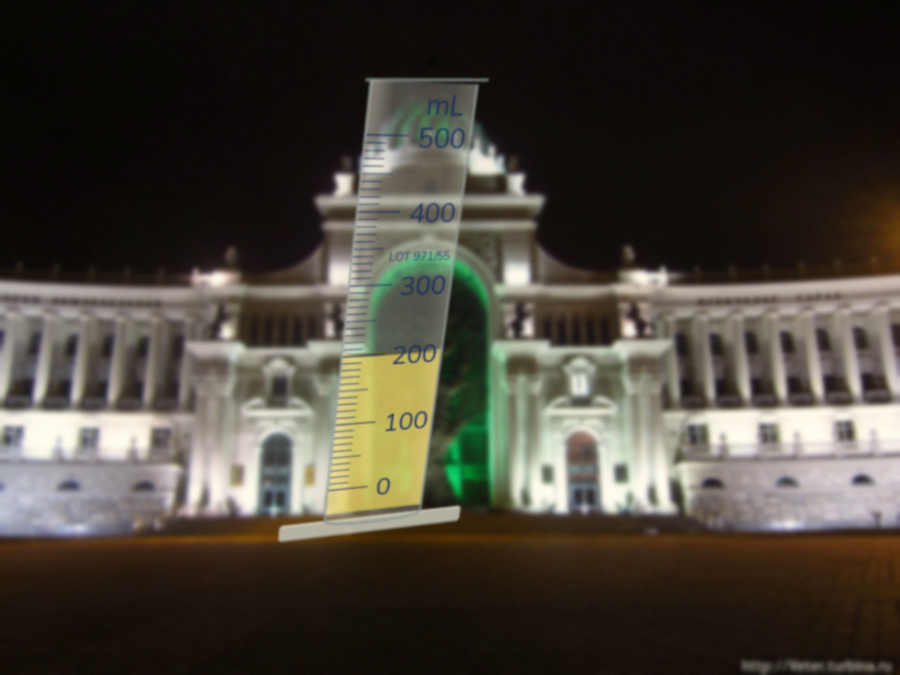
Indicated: 200; mL
